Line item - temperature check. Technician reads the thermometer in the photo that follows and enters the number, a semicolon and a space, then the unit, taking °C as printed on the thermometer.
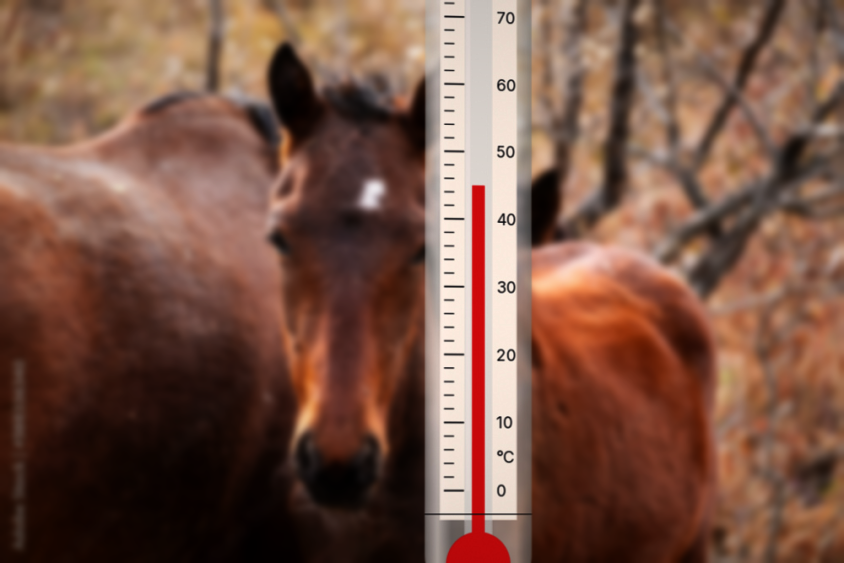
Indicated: 45; °C
